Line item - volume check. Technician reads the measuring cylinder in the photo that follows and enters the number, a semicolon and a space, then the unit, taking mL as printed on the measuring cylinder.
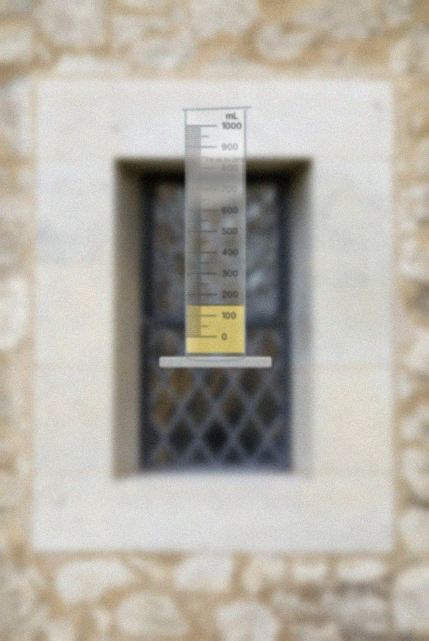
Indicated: 150; mL
